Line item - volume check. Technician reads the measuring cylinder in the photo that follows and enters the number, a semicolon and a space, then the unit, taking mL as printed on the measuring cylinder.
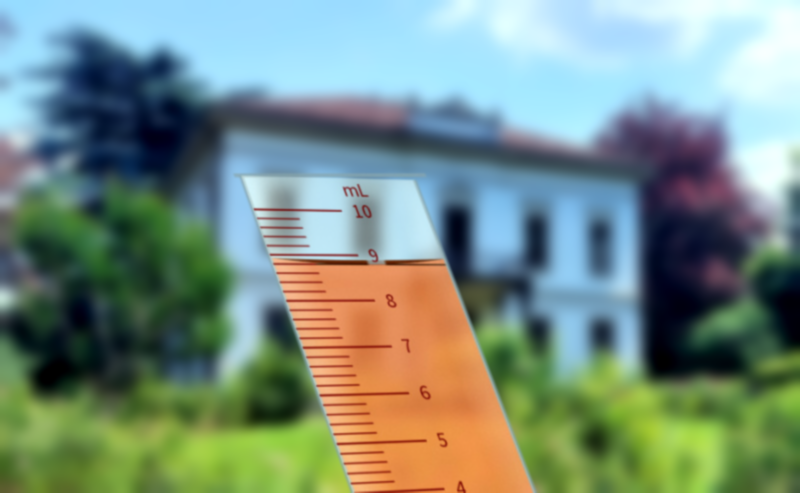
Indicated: 8.8; mL
